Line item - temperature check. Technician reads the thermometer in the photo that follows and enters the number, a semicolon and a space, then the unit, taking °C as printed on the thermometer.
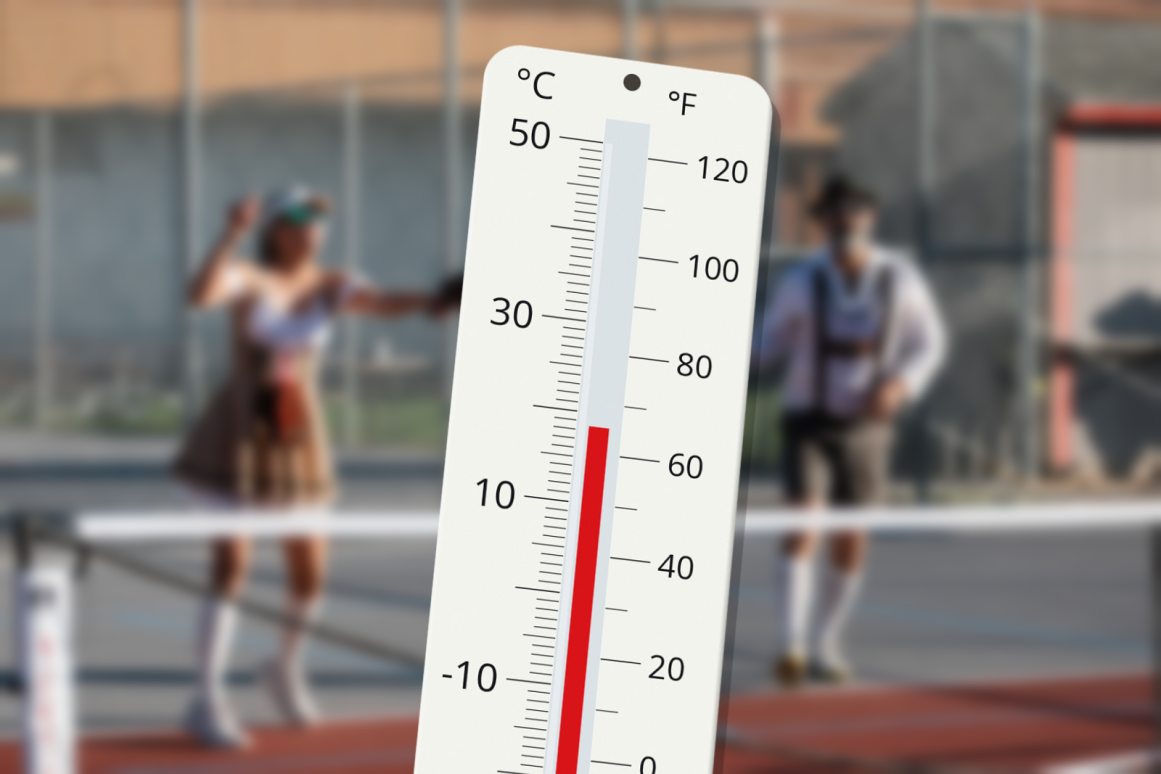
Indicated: 18.5; °C
